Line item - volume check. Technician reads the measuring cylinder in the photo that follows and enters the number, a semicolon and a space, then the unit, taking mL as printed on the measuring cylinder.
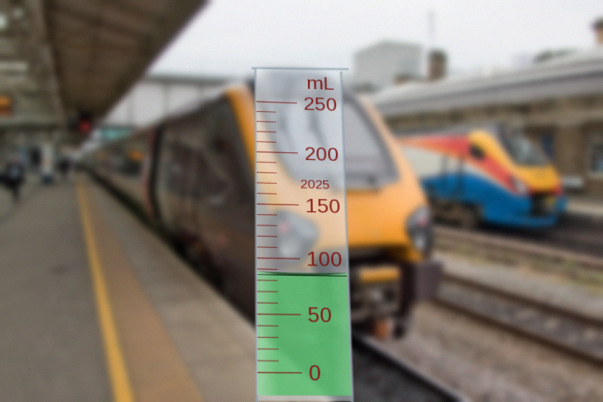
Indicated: 85; mL
